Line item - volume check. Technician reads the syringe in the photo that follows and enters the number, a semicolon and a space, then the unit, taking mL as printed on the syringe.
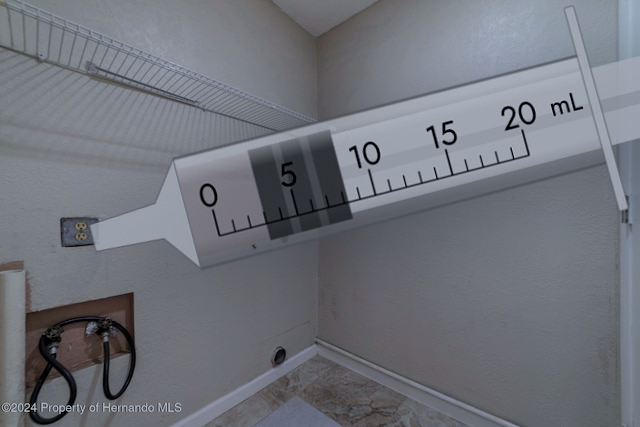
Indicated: 3; mL
